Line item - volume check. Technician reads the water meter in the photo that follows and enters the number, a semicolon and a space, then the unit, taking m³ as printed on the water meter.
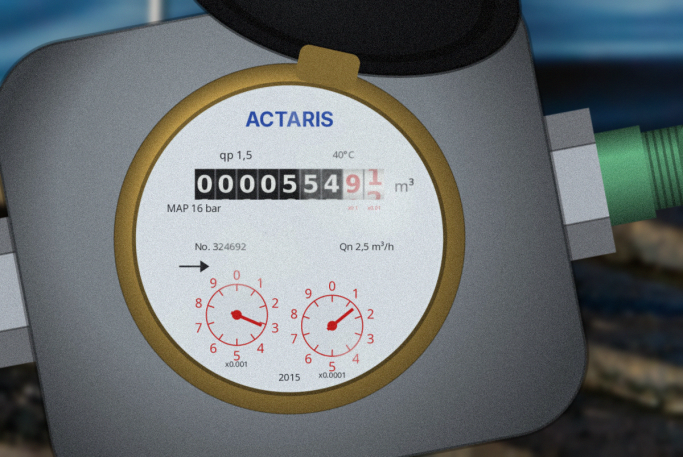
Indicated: 554.9131; m³
